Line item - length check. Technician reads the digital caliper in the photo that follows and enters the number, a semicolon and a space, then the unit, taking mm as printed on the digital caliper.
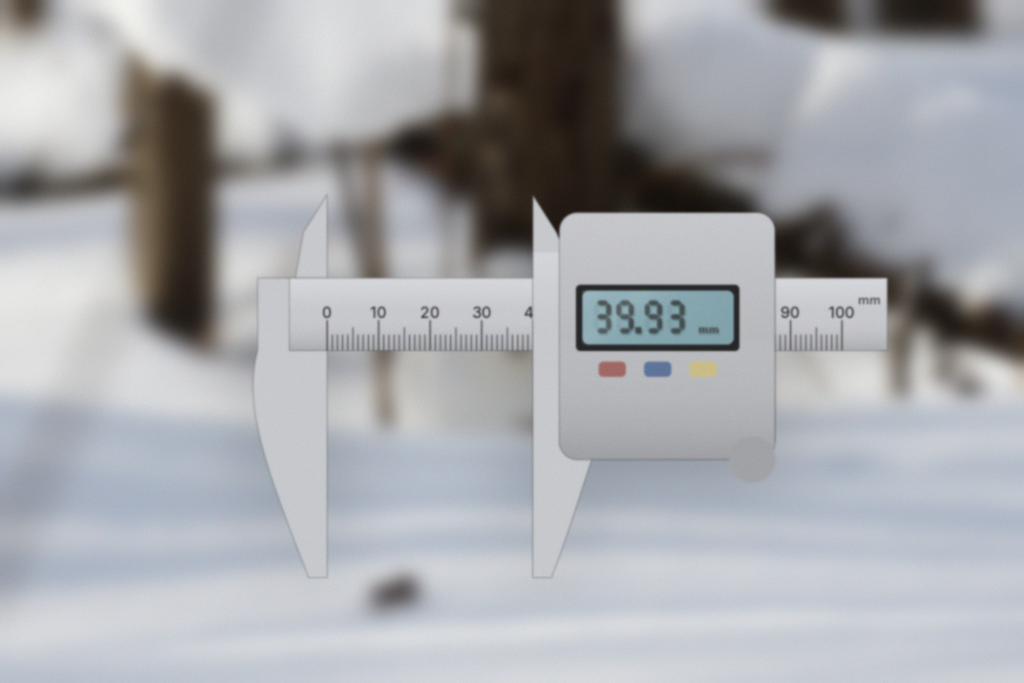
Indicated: 39.93; mm
